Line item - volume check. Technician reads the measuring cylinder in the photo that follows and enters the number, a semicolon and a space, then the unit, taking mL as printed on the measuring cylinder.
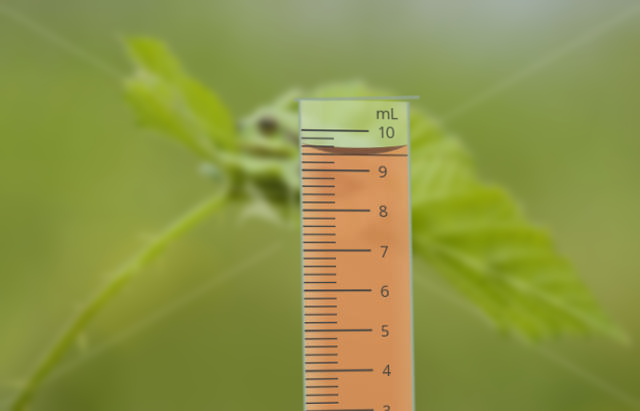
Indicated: 9.4; mL
